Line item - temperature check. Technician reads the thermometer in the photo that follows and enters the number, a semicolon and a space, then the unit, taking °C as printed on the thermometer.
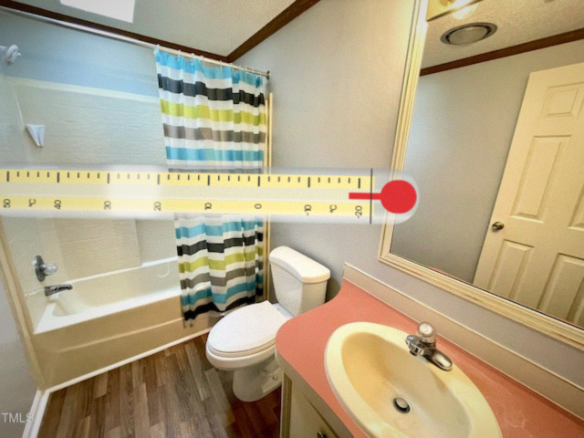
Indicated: -18; °C
